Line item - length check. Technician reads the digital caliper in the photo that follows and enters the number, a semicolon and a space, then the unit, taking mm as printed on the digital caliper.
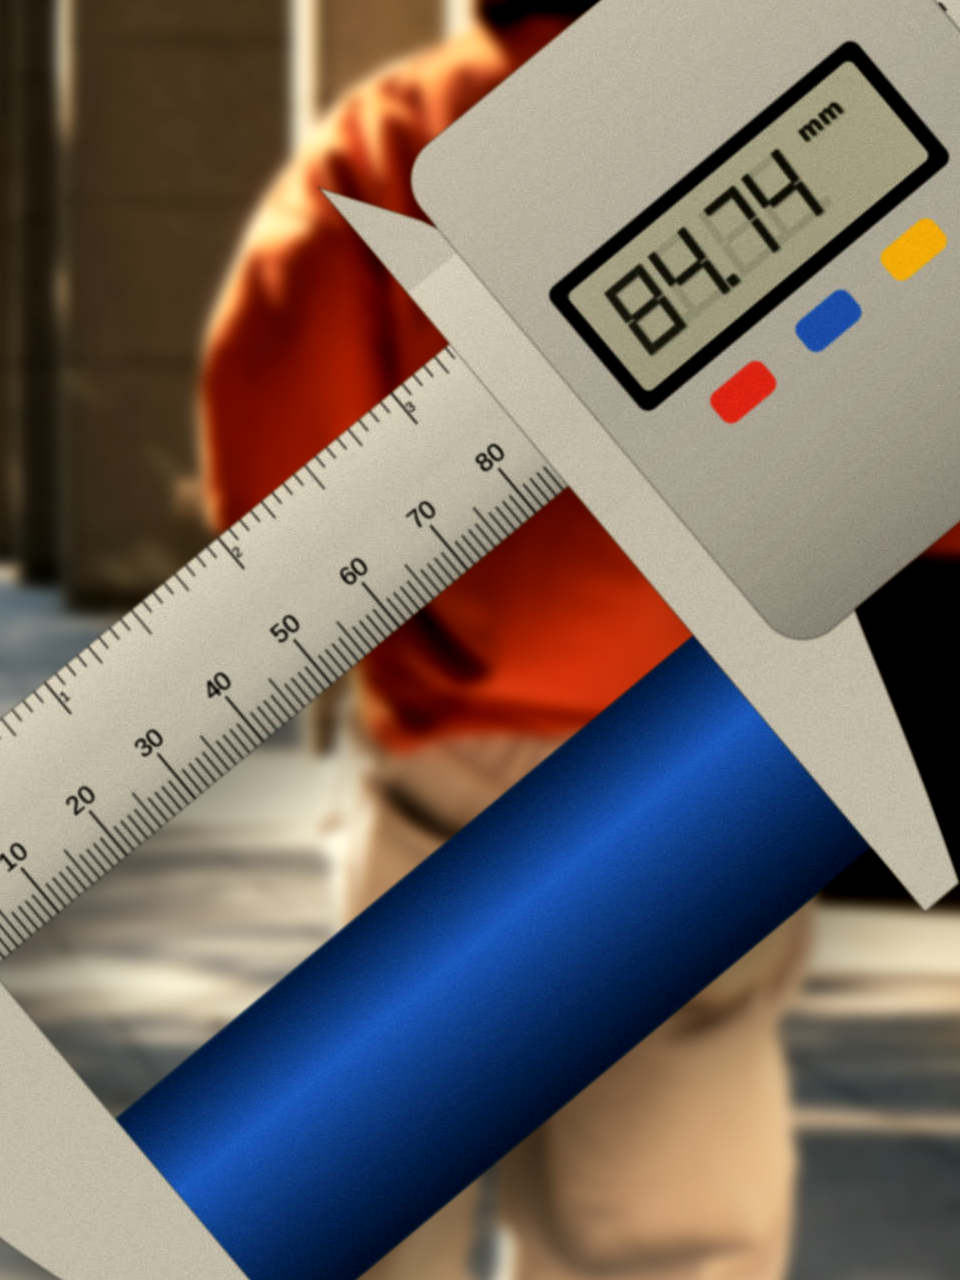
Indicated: 84.74; mm
